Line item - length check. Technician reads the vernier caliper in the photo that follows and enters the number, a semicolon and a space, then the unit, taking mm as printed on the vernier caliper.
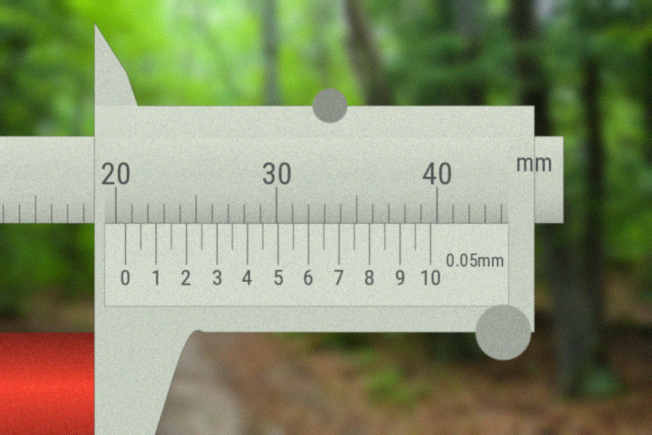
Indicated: 20.6; mm
